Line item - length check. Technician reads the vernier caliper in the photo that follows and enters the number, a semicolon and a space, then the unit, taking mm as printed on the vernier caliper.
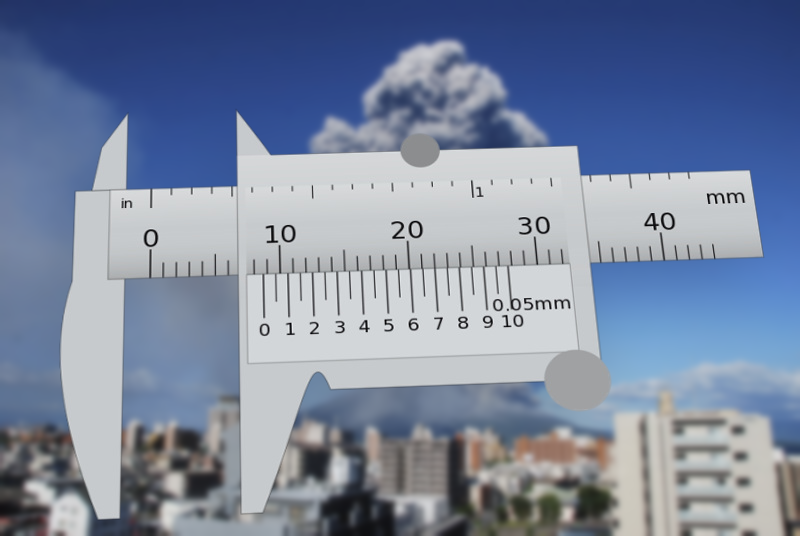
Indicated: 8.7; mm
